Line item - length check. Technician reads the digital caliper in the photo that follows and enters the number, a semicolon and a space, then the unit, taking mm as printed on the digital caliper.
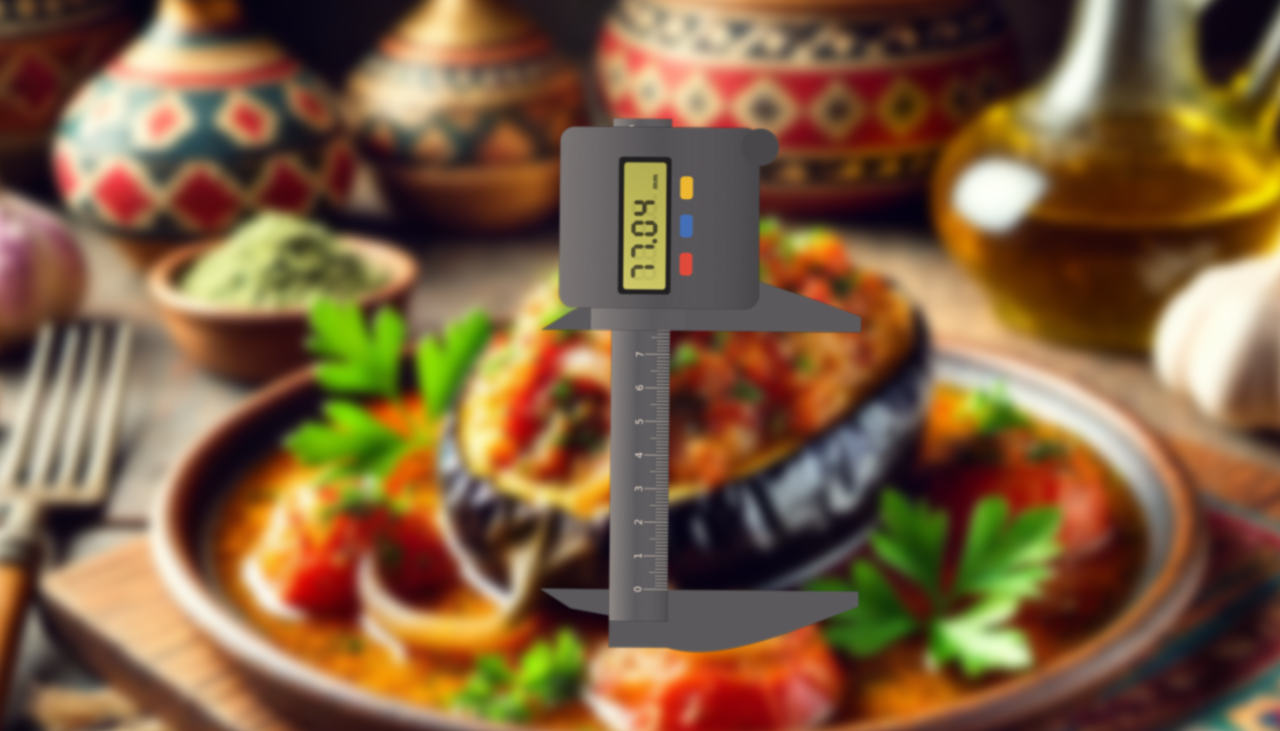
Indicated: 77.04; mm
